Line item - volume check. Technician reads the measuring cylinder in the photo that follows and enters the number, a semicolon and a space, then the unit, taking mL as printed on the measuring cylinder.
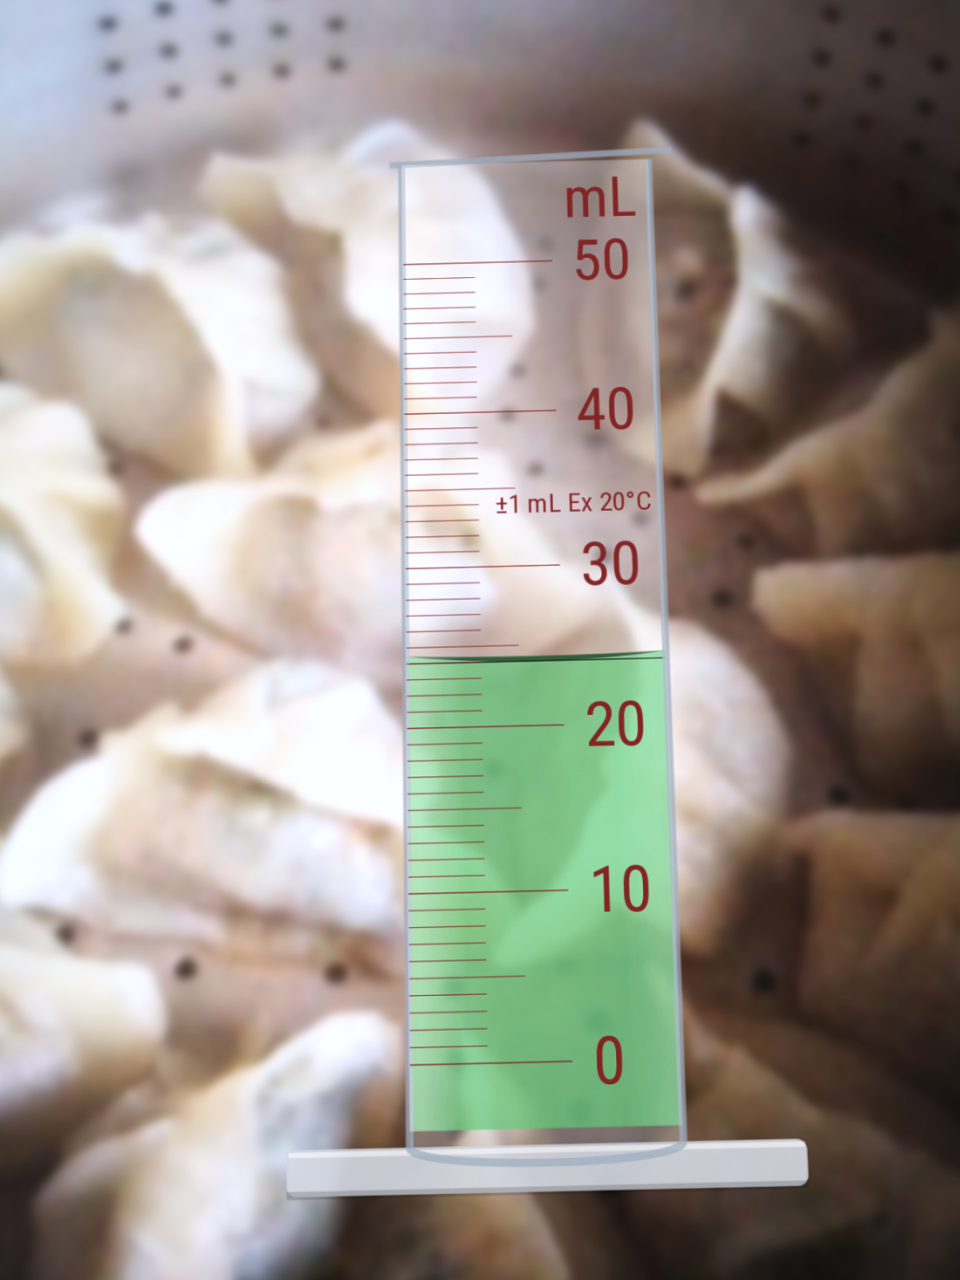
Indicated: 24; mL
